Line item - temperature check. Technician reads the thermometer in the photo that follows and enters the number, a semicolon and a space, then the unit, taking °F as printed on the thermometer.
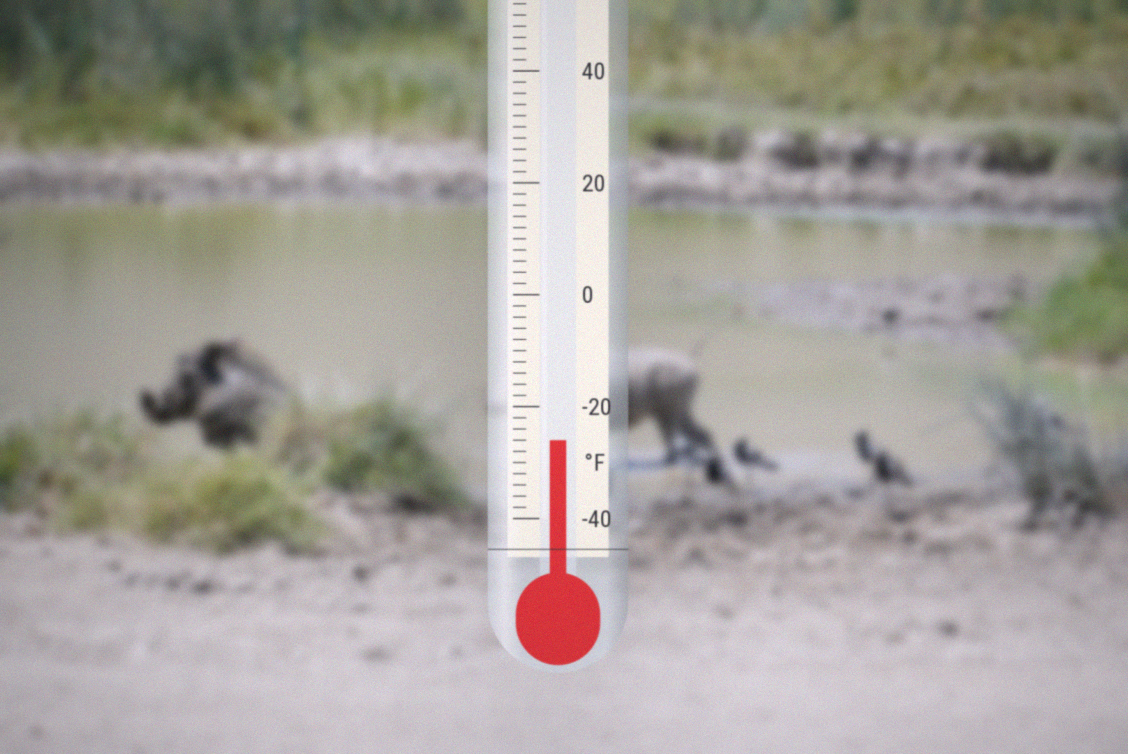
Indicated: -26; °F
